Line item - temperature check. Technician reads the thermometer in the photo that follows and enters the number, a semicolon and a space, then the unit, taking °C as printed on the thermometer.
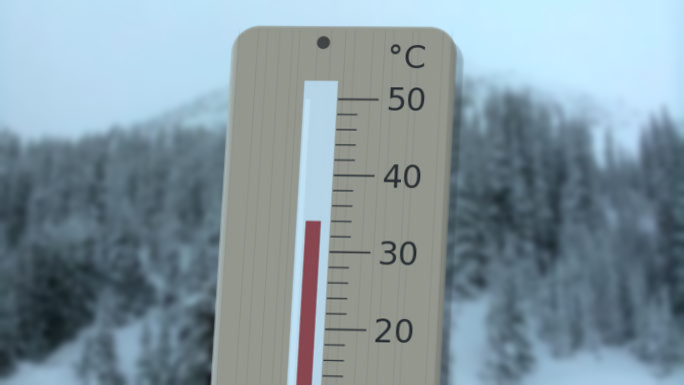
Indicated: 34; °C
